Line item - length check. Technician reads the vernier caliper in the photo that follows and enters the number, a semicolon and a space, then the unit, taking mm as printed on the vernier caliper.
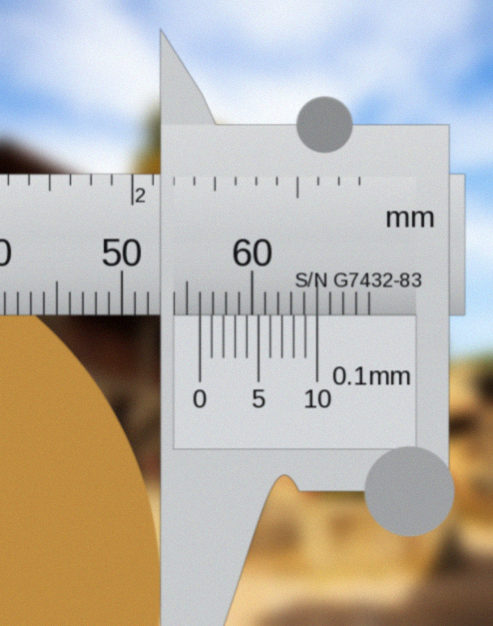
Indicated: 56.0; mm
